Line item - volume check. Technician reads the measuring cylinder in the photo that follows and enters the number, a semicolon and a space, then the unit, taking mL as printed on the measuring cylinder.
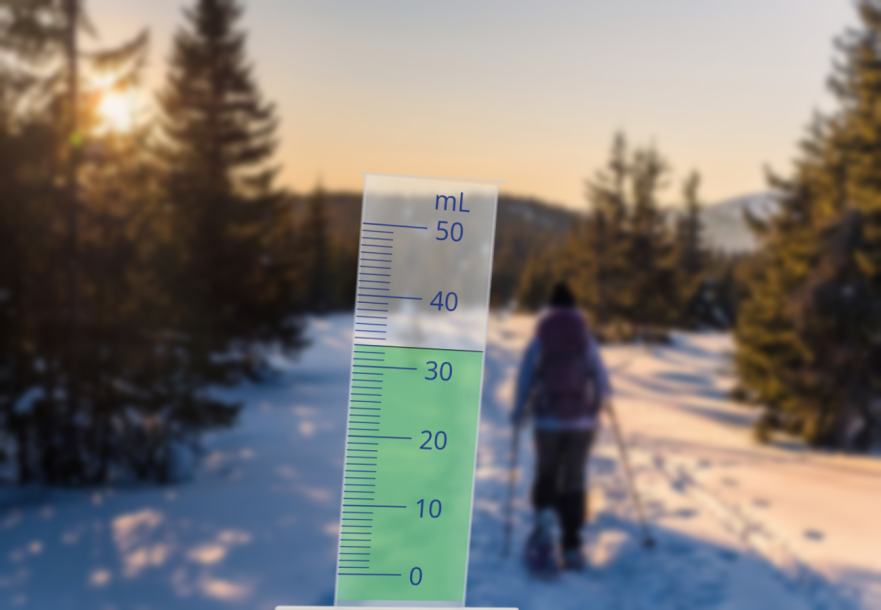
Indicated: 33; mL
